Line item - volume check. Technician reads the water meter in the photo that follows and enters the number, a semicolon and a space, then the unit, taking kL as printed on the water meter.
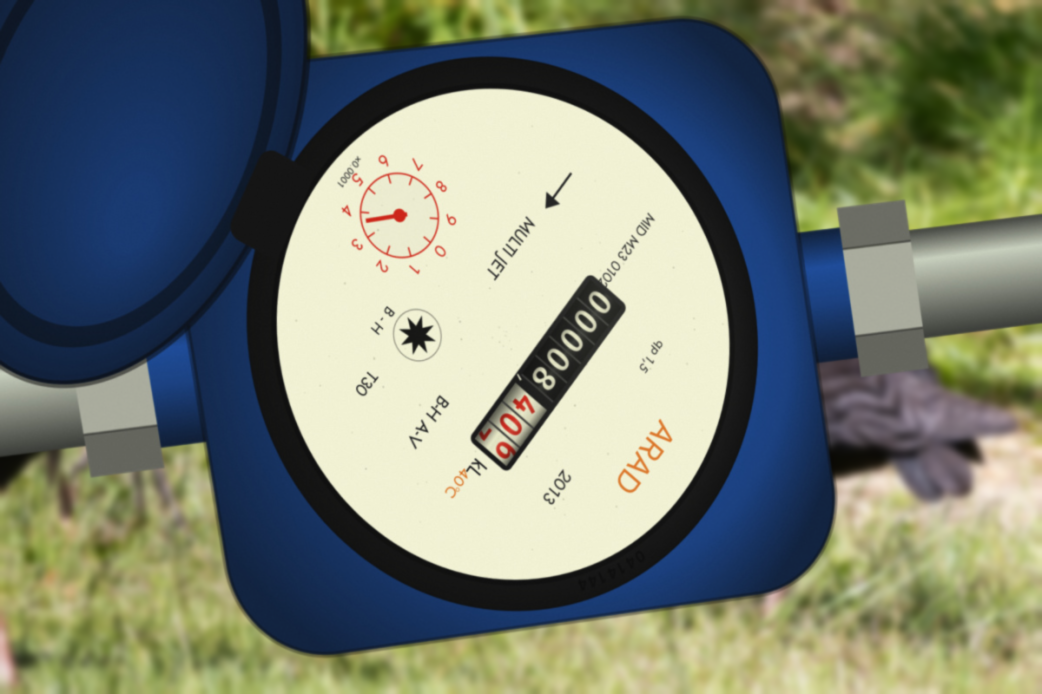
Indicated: 8.4063; kL
